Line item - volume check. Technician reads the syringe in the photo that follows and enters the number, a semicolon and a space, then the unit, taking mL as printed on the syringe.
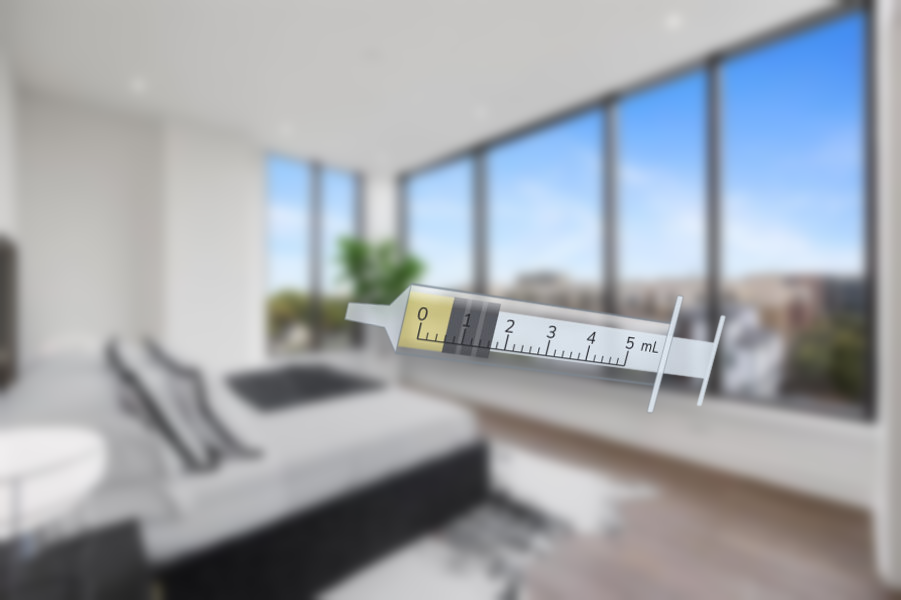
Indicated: 0.6; mL
